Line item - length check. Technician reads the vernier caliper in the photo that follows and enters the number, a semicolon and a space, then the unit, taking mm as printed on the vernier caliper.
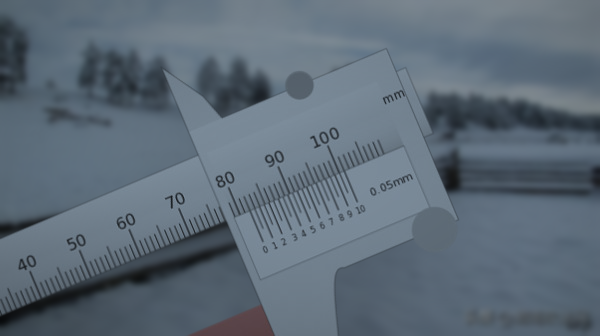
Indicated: 82.0; mm
